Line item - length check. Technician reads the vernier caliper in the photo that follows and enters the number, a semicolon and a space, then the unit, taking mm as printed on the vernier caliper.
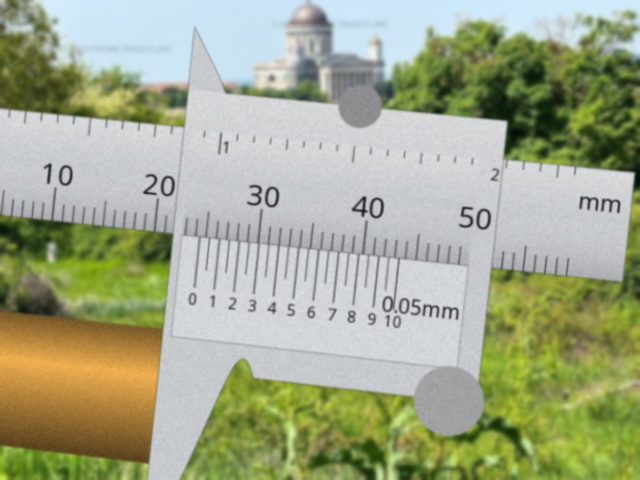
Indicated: 24.4; mm
